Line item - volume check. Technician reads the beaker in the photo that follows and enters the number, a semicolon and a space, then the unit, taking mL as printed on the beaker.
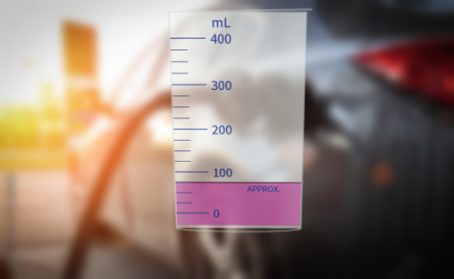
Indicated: 75; mL
